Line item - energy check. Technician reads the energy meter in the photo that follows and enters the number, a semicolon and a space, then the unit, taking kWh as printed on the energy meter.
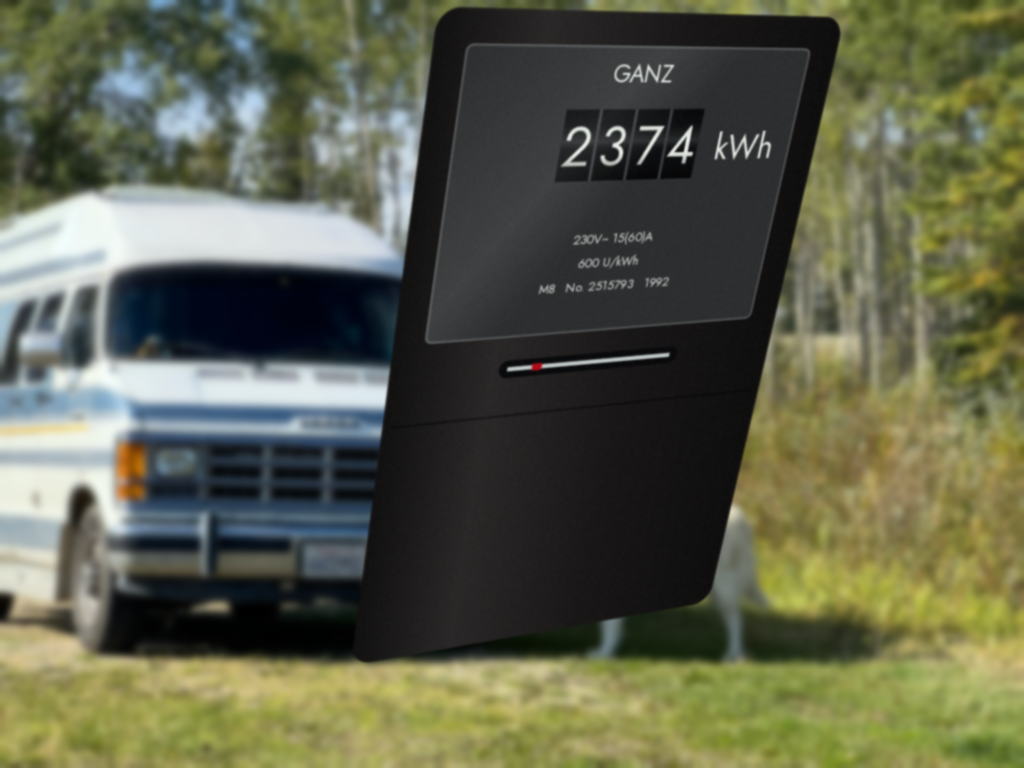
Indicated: 2374; kWh
